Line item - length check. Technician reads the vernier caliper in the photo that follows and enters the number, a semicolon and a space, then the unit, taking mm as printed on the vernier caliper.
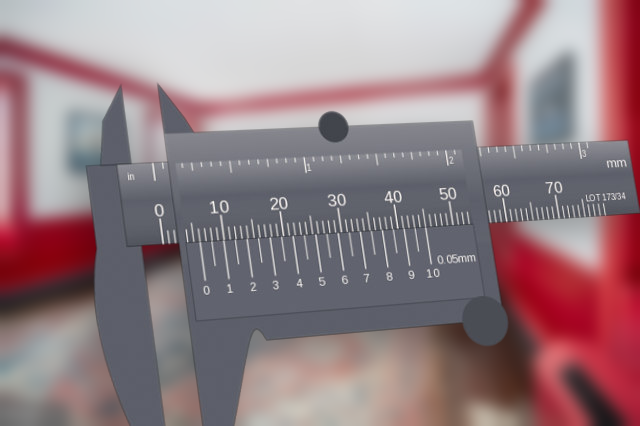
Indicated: 6.0; mm
